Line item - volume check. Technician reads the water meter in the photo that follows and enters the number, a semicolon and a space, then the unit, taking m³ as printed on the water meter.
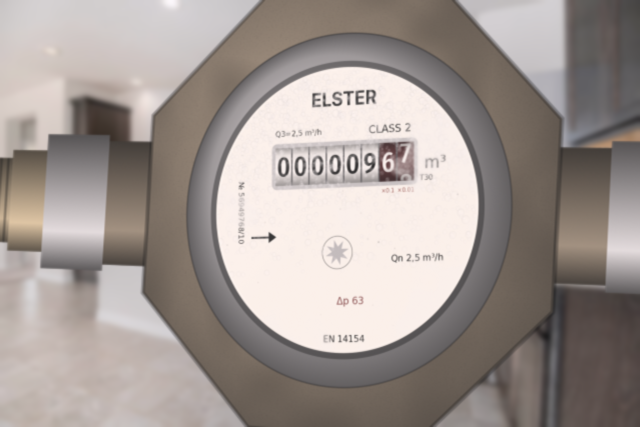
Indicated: 9.67; m³
